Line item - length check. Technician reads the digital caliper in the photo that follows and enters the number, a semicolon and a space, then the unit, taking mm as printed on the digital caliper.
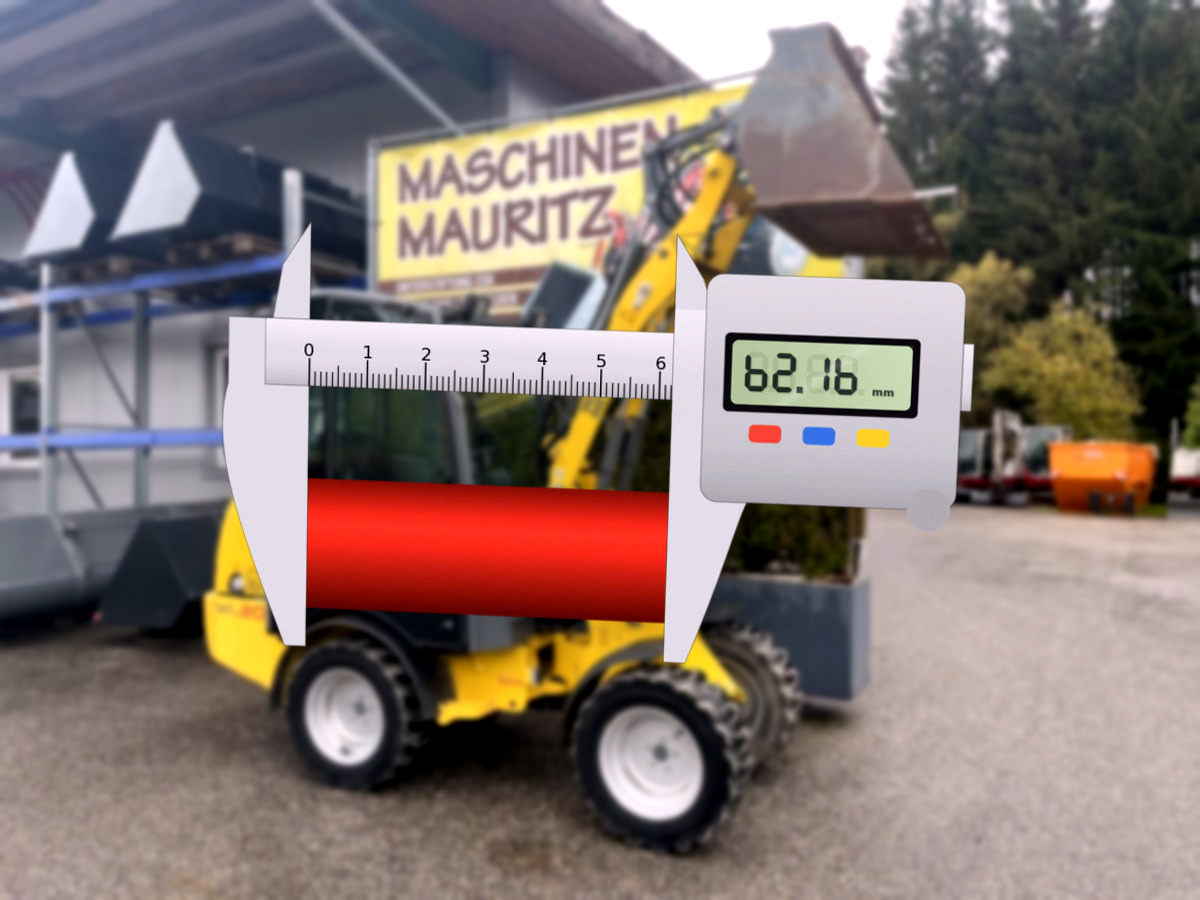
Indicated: 62.16; mm
